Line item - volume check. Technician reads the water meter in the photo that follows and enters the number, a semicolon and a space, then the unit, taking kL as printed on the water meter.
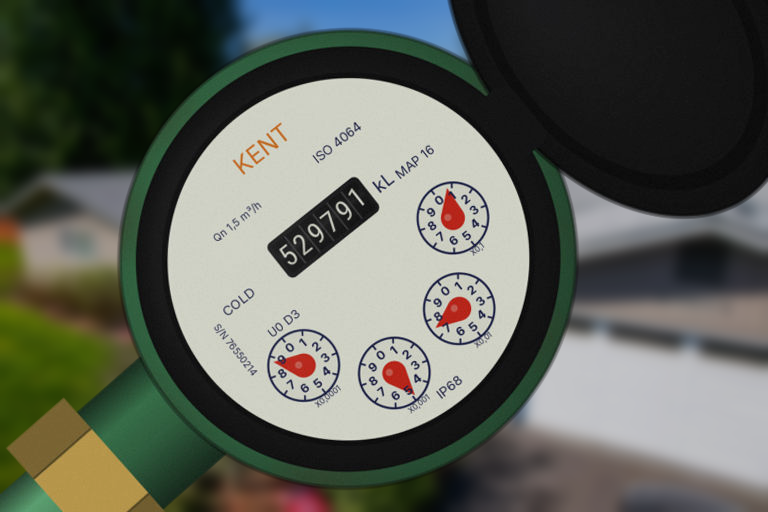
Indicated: 529791.0748; kL
